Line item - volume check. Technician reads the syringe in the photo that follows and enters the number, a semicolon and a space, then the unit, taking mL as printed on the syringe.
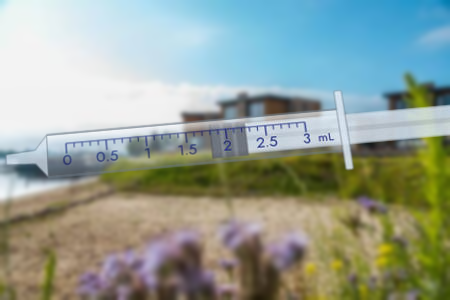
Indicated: 1.8; mL
